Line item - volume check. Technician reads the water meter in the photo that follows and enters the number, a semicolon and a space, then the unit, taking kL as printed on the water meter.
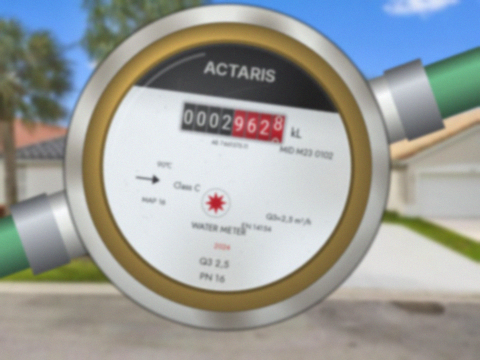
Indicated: 2.9628; kL
